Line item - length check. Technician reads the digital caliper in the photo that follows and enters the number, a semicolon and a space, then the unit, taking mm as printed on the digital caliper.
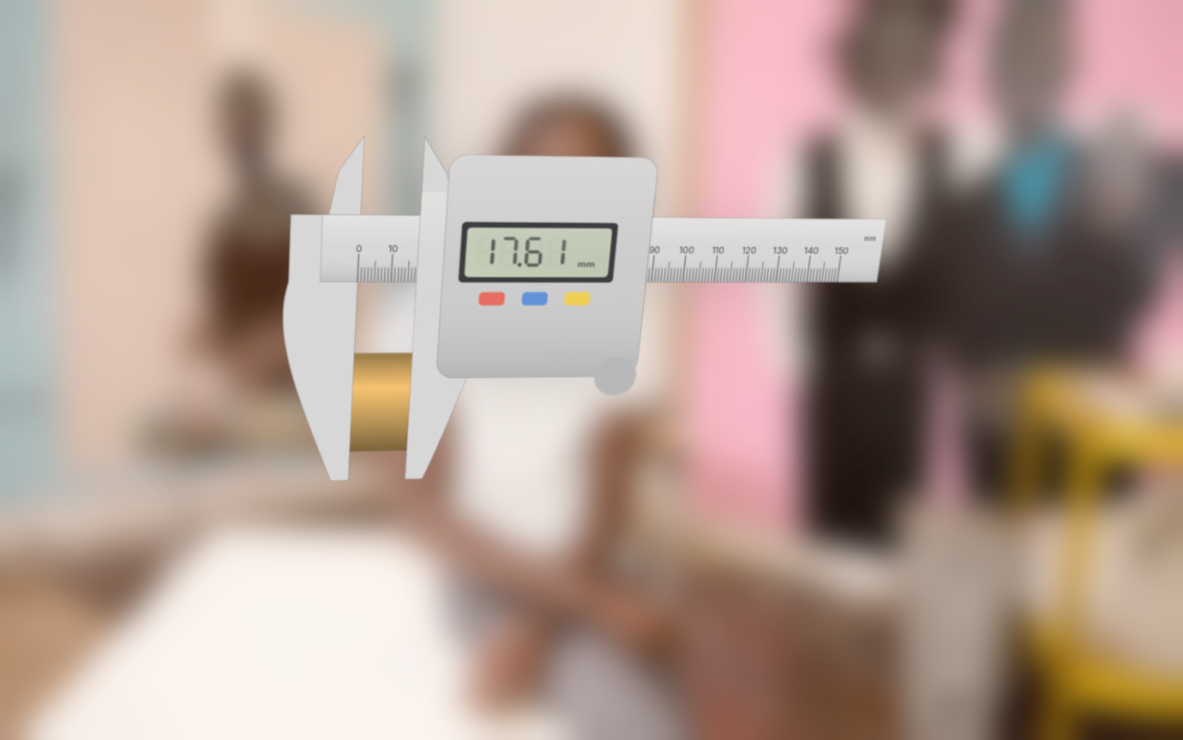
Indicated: 17.61; mm
